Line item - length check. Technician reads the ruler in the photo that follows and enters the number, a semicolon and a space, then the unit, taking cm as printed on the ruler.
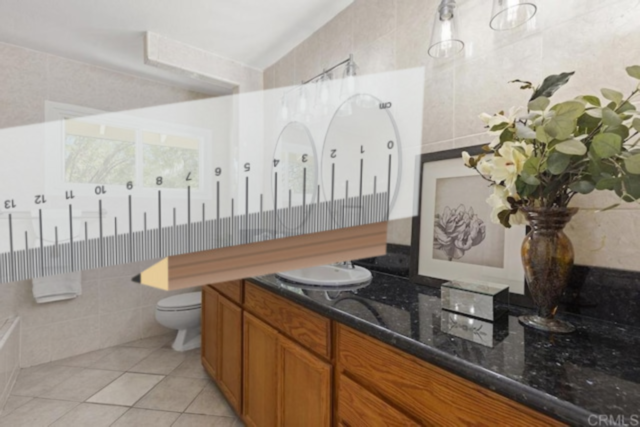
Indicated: 9; cm
